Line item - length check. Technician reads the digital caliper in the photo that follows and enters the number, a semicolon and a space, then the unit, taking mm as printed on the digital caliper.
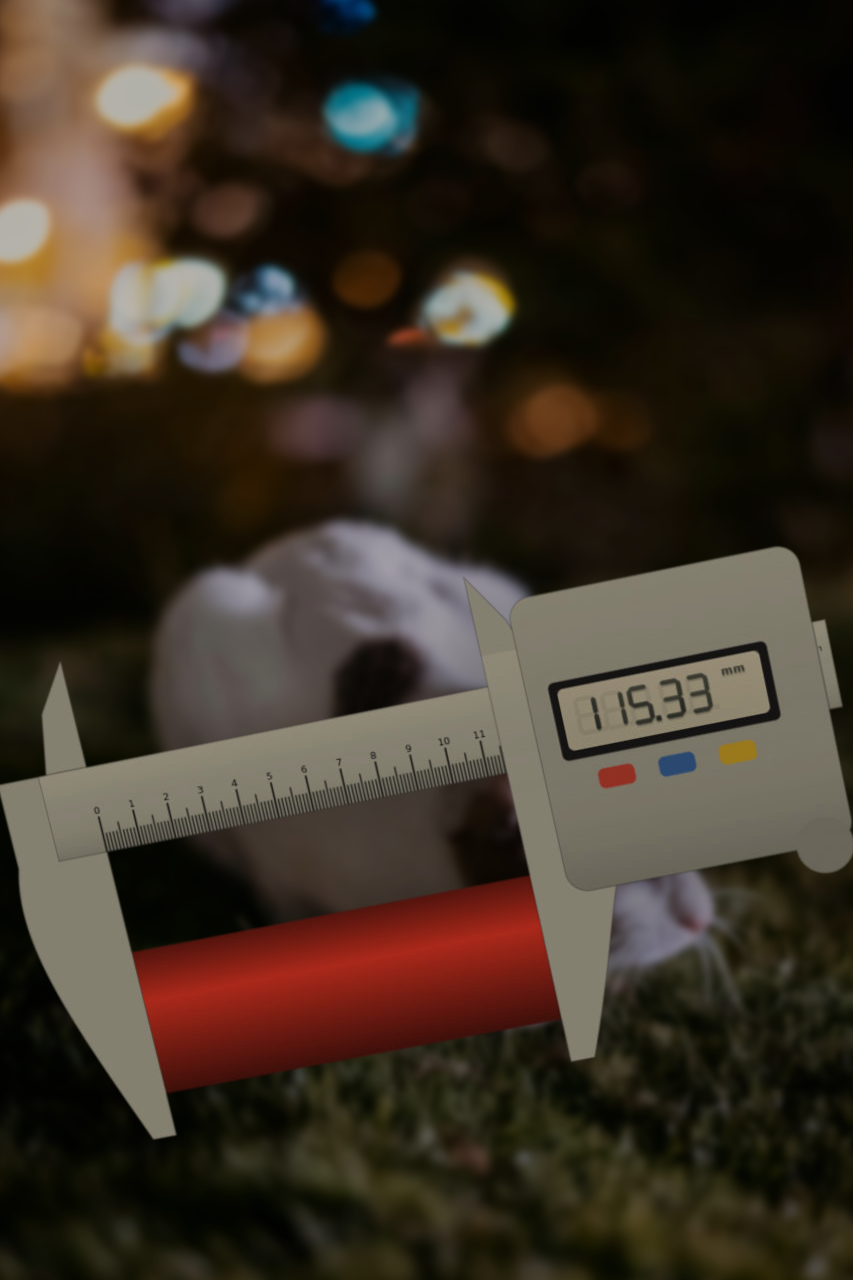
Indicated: 115.33; mm
